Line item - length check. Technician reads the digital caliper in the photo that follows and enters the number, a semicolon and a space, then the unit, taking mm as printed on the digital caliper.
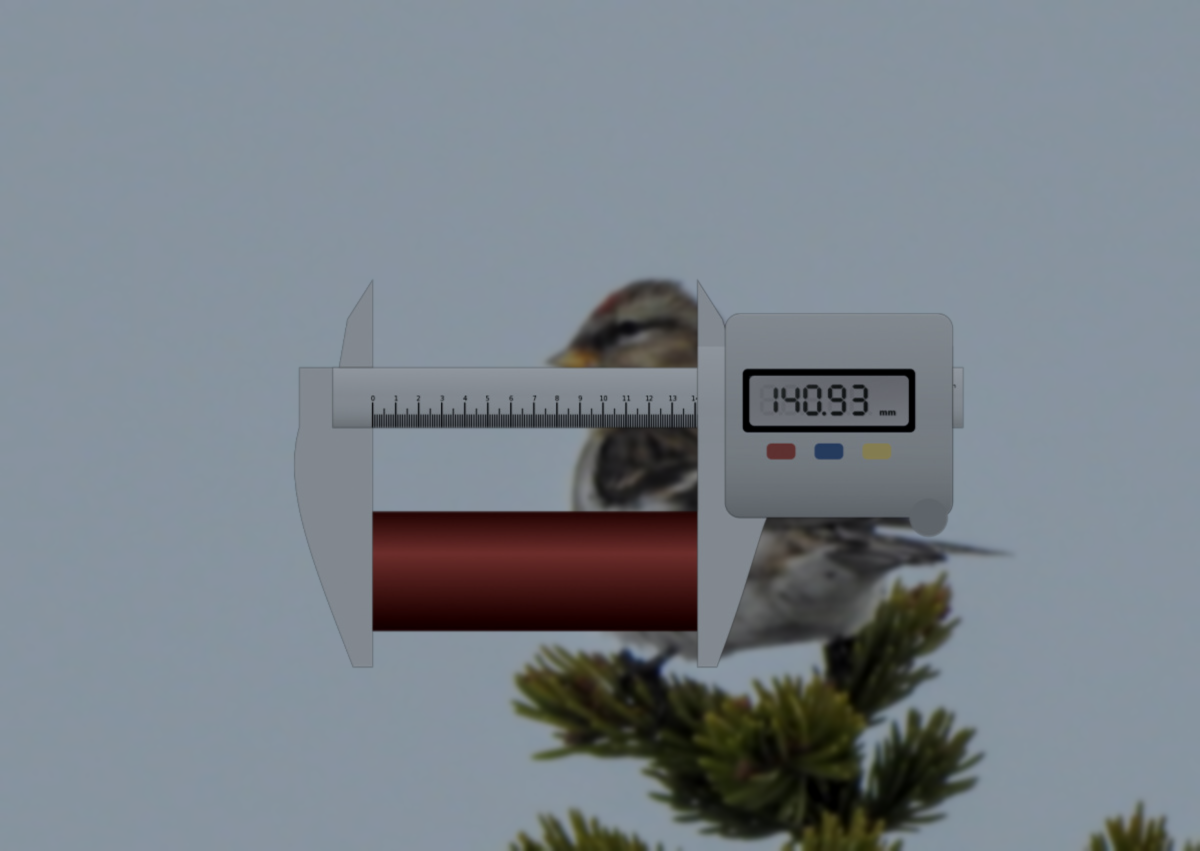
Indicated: 140.93; mm
